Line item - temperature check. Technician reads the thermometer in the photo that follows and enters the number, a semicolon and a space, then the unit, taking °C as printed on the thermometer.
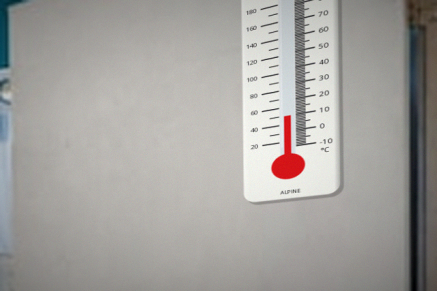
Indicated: 10; °C
